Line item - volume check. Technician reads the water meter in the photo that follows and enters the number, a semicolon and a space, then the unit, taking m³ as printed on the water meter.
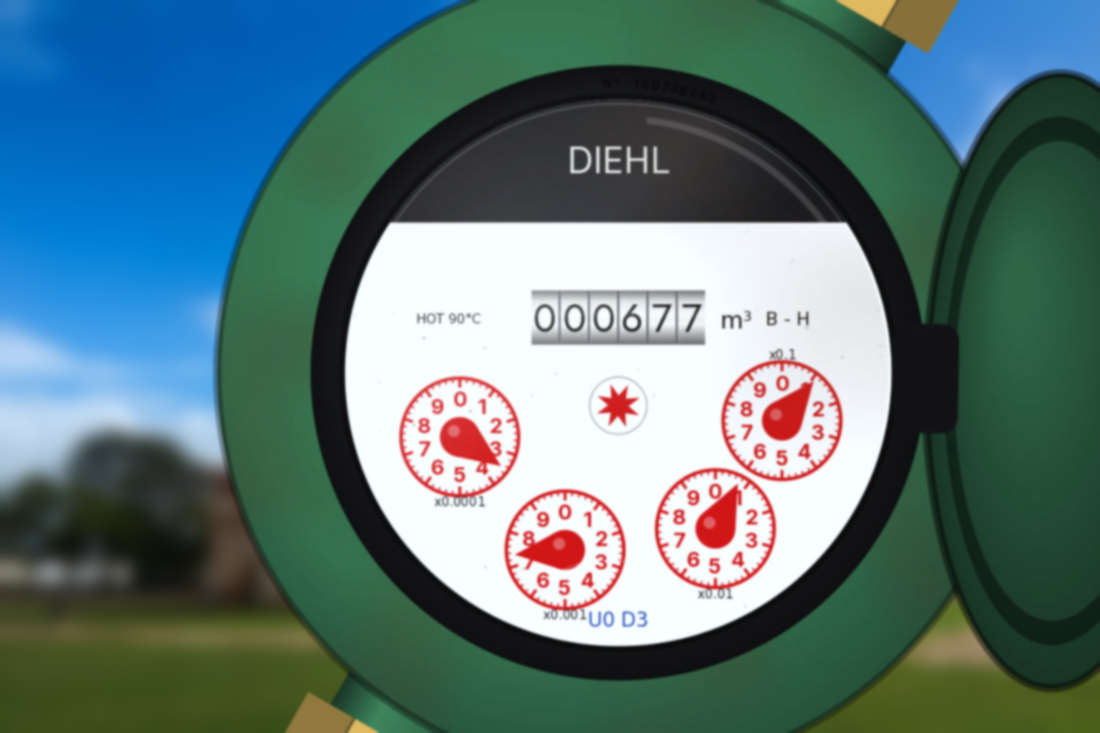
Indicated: 677.1073; m³
